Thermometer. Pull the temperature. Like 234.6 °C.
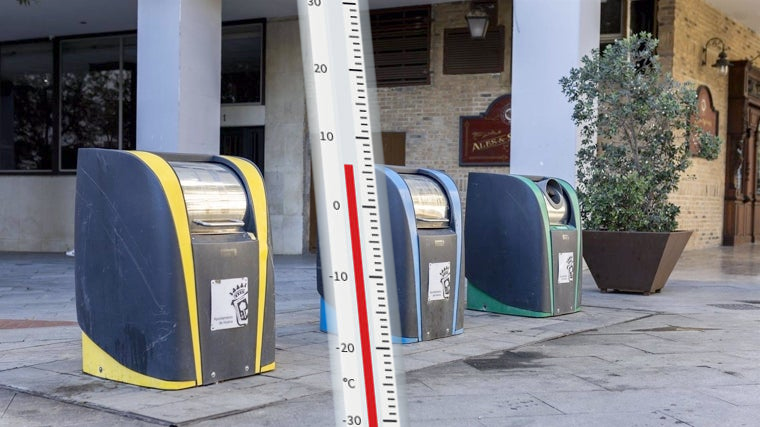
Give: 6 °C
